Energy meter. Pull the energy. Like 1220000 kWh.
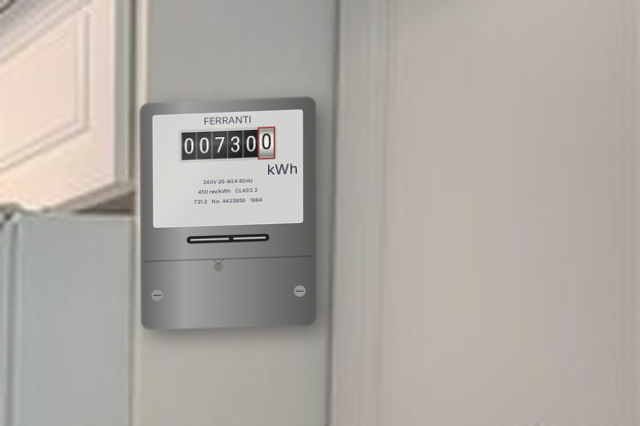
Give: 730.0 kWh
